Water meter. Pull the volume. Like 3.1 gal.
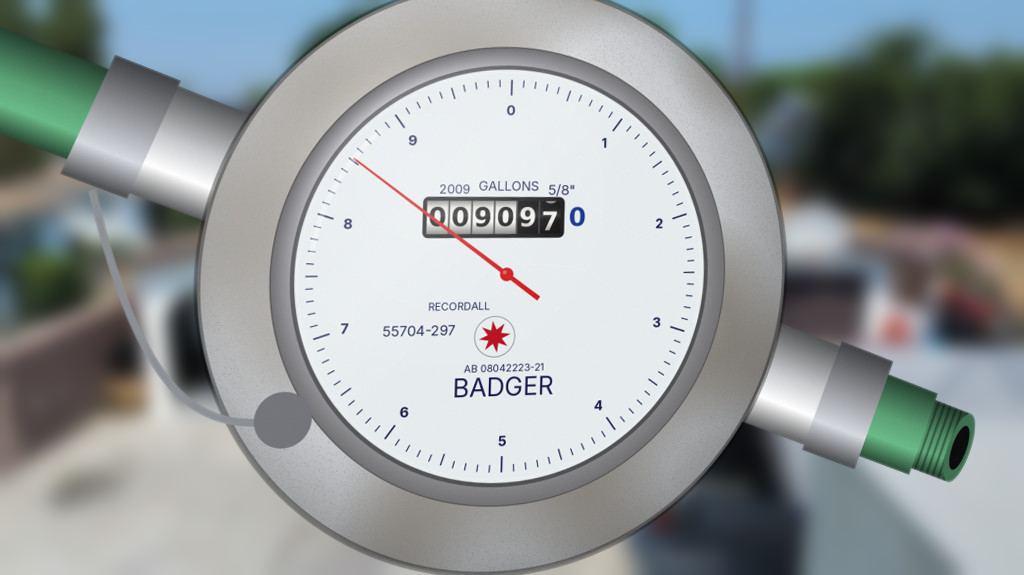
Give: 90968.5 gal
